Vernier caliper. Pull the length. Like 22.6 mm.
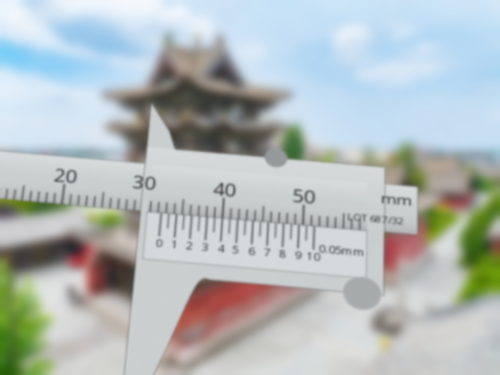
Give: 32.4 mm
